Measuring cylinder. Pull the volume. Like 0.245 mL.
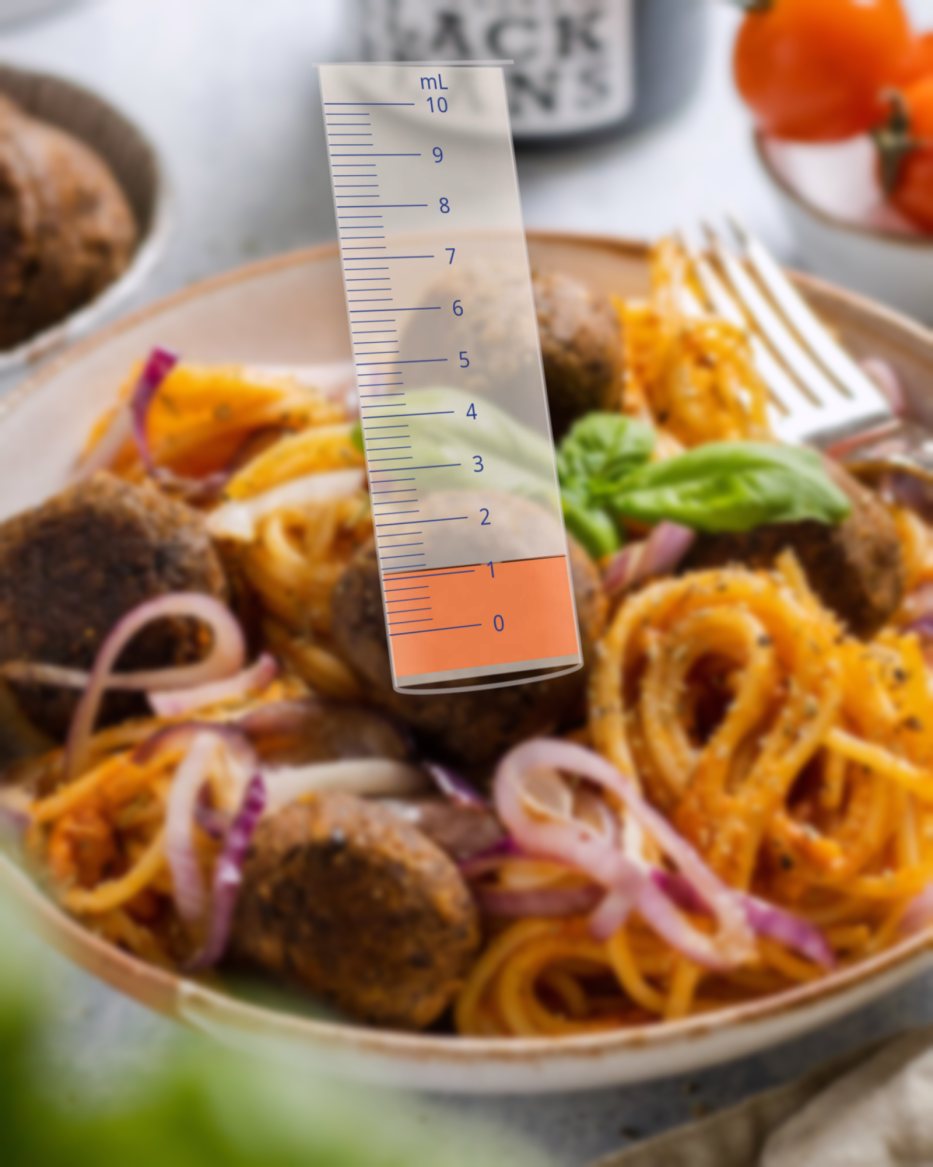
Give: 1.1 mL
